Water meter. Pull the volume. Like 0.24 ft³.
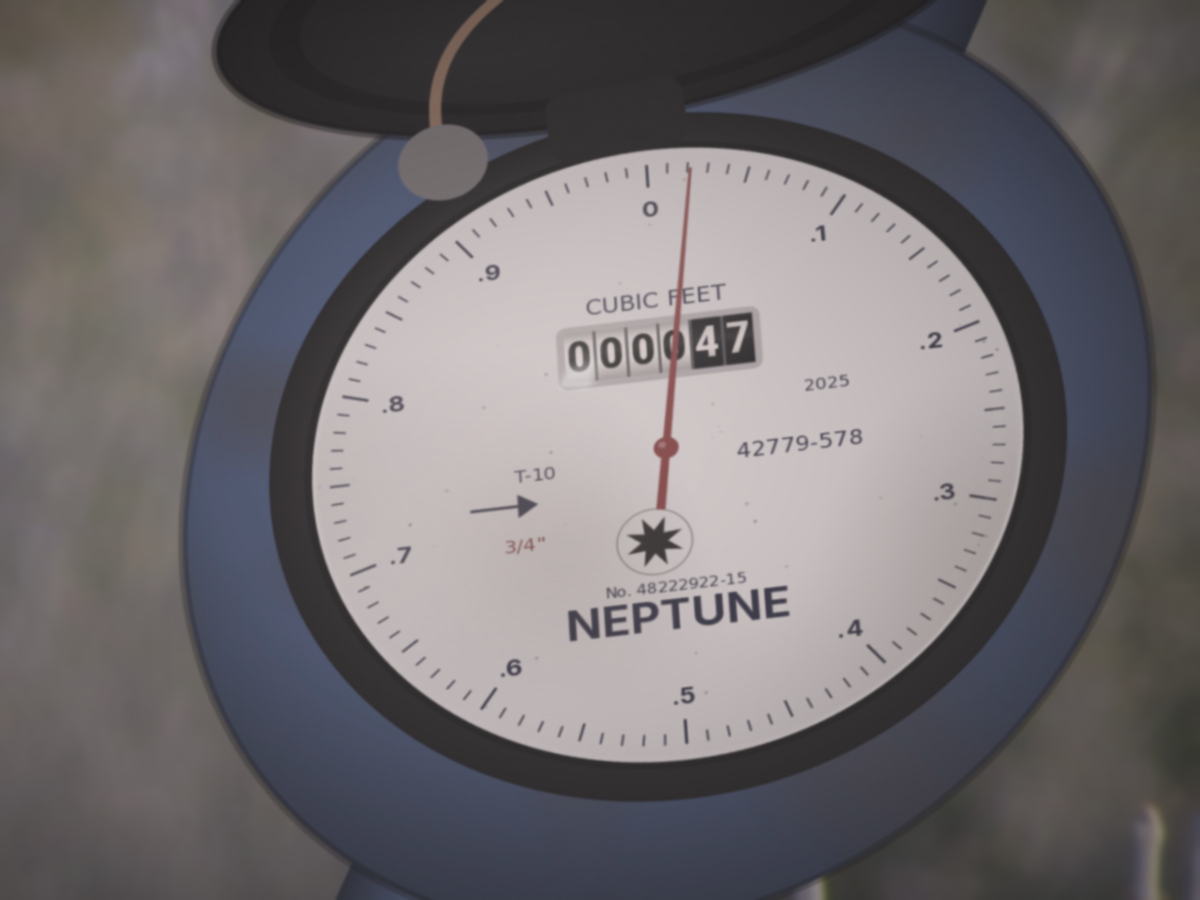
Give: 47.02 ft³
